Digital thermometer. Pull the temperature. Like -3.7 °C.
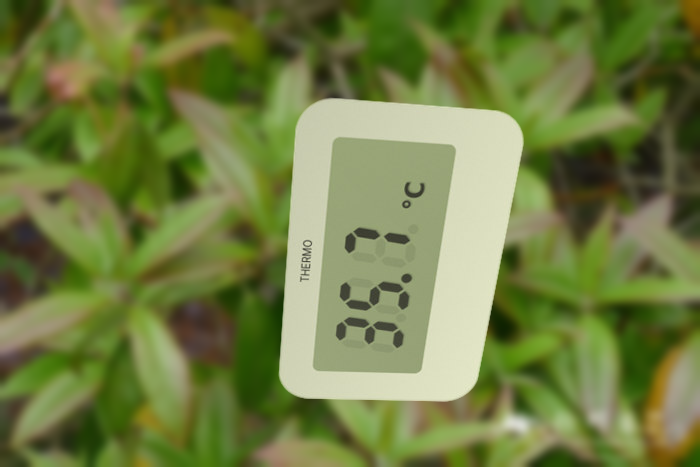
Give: 35.7 °C
